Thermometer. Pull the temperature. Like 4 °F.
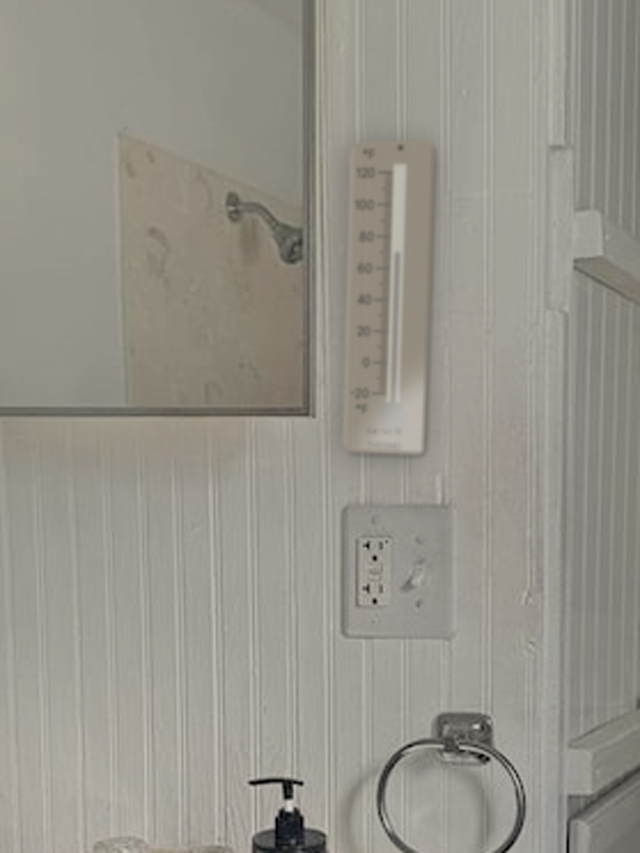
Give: 70 °F
